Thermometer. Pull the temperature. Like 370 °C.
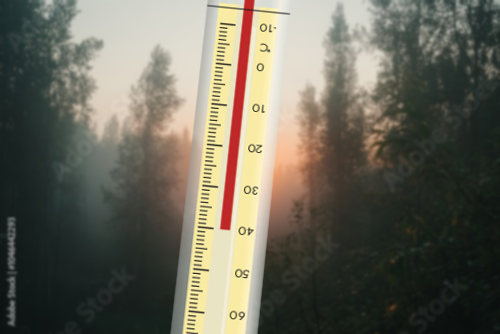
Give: 40 °C
